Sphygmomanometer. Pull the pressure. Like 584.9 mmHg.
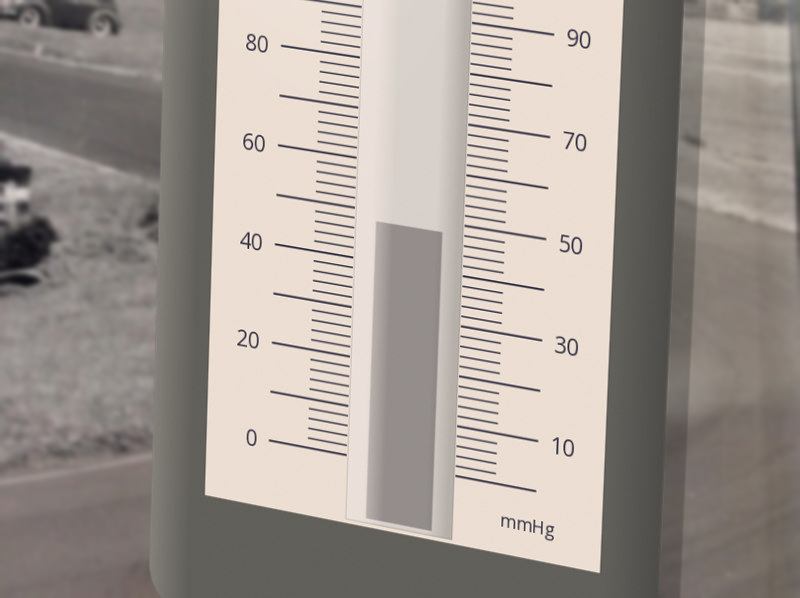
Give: 48 mmHg
